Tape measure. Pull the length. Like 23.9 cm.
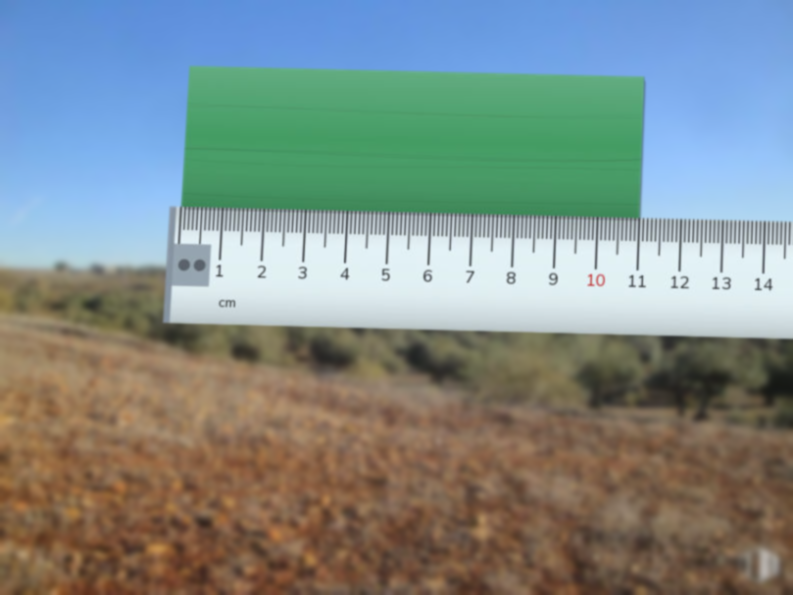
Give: 11 cm
